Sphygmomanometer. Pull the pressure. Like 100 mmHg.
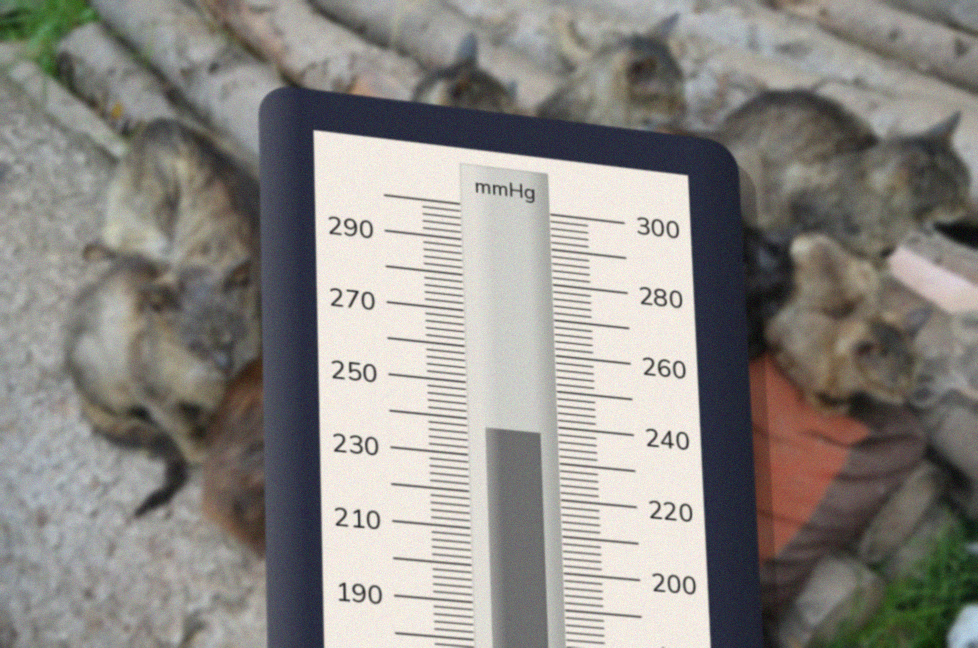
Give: 238 mmHg
